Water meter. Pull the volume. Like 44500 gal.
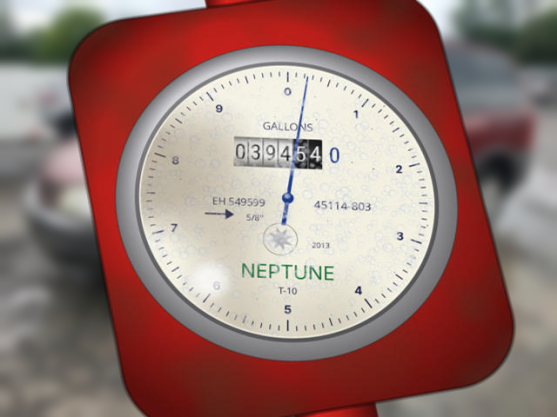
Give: 394540.2 gal
